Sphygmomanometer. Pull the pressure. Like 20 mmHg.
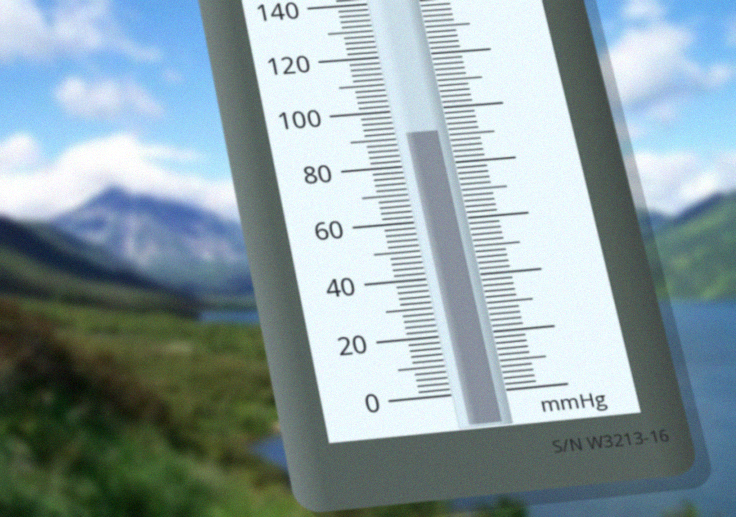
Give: 92 mmHg
